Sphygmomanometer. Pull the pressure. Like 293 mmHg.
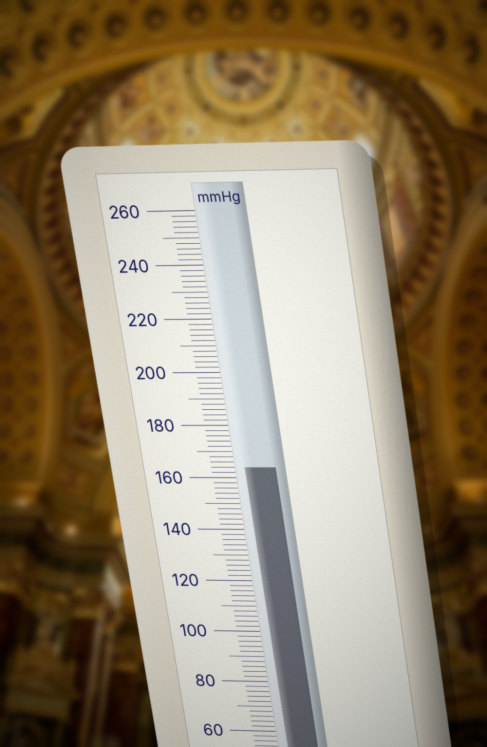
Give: 164 mmHg
